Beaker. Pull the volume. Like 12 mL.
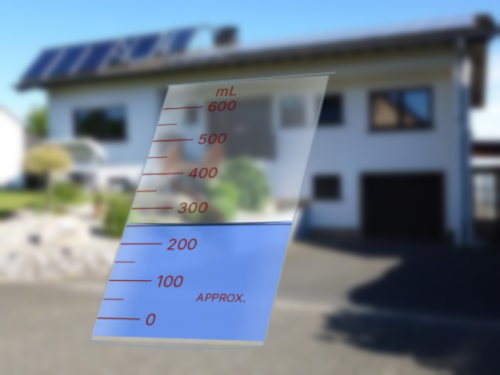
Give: 250 mL
